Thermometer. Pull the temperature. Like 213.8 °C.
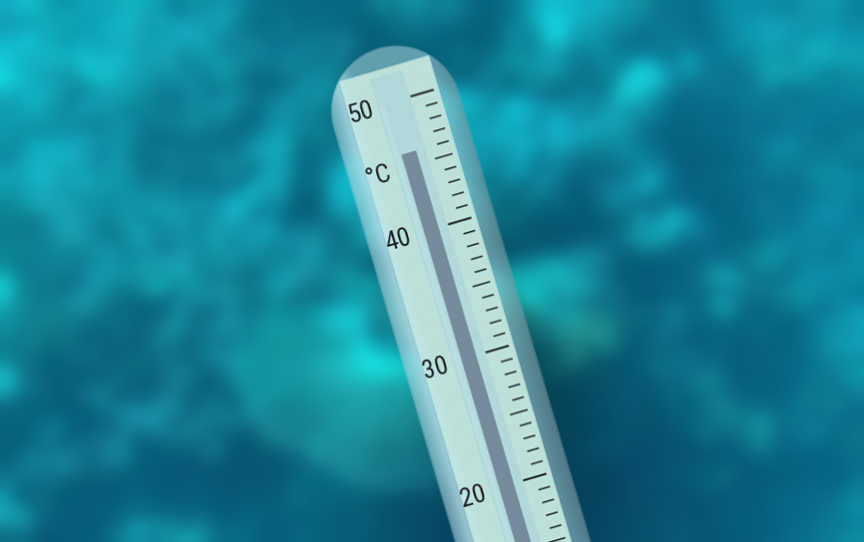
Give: 46 °C
